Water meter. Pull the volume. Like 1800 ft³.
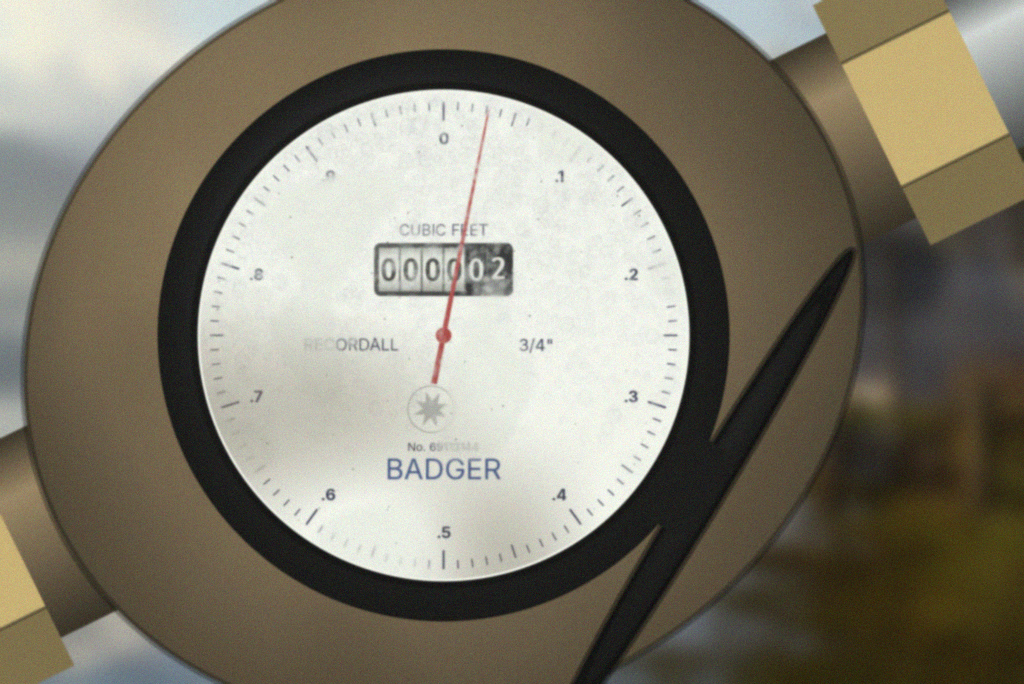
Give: 2.03 ft³
